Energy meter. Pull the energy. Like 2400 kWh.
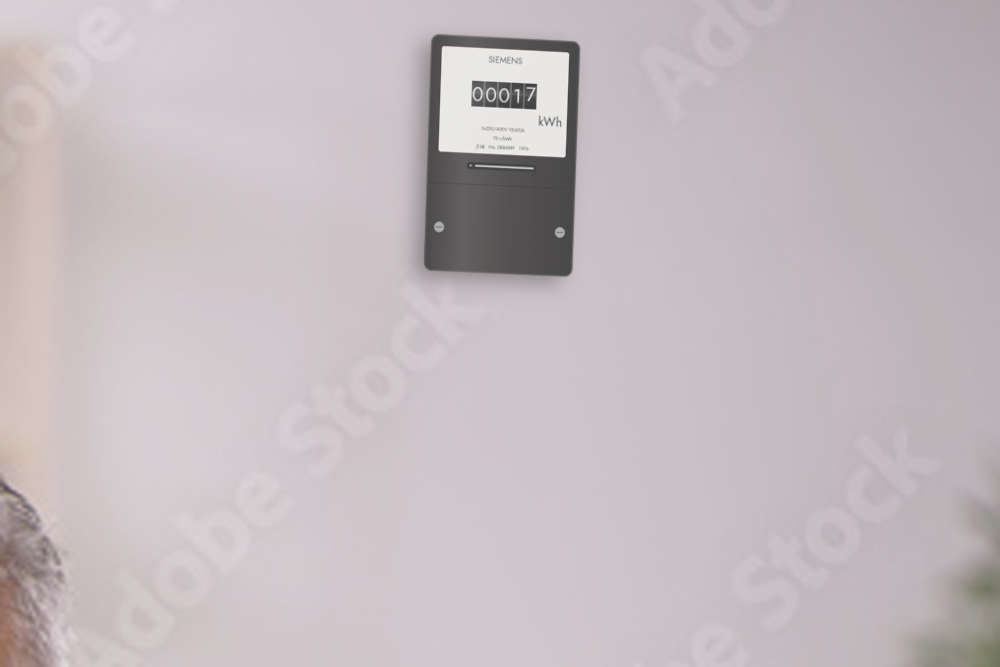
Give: 17 kWh
